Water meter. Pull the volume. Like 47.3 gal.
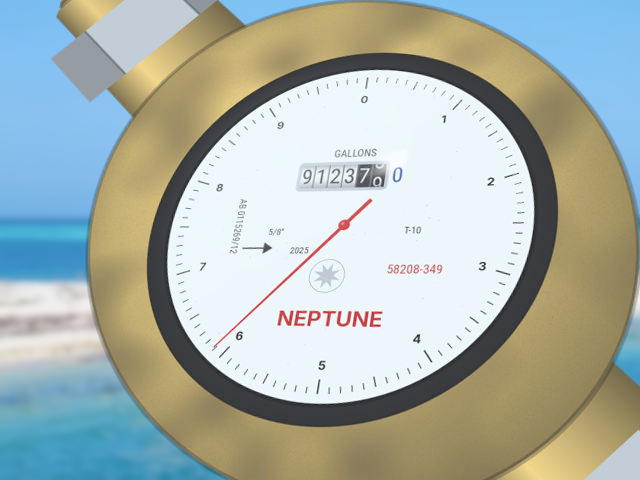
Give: 9123786.1 gal
